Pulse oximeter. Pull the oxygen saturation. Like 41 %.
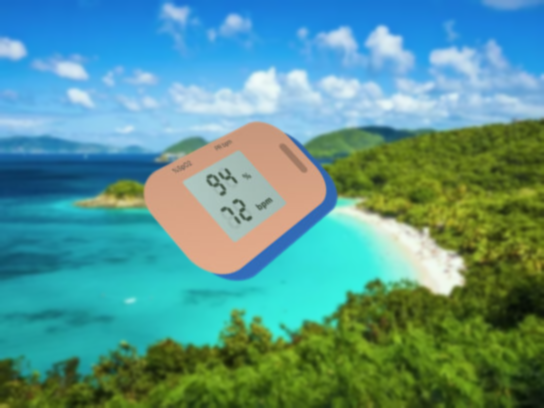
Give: 94 %
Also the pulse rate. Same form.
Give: 72 bpm
